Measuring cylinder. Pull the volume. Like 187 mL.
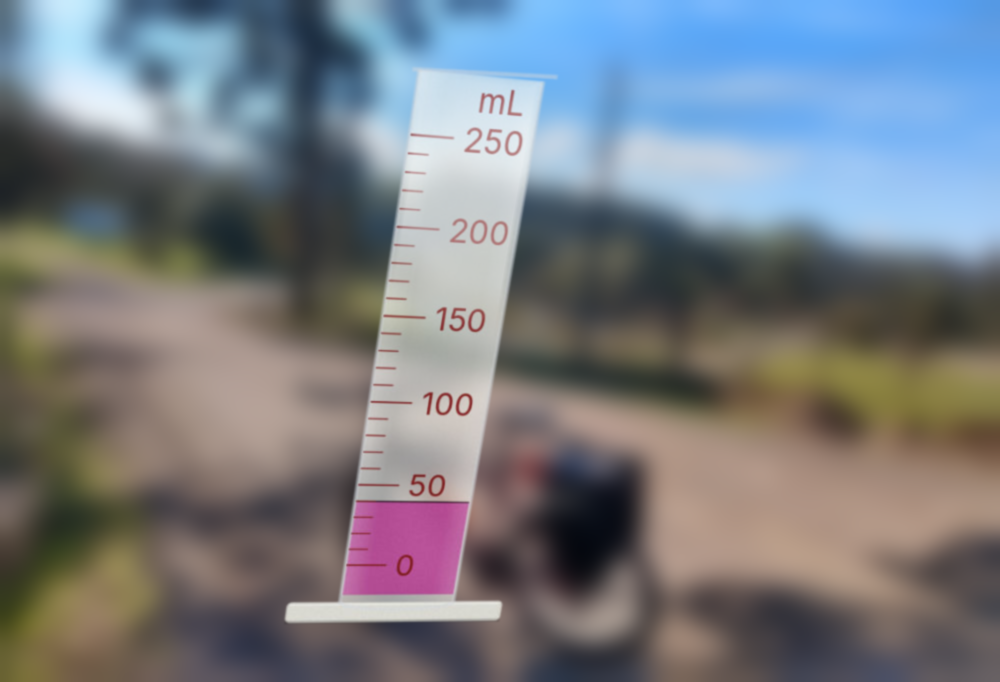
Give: 40 mL
